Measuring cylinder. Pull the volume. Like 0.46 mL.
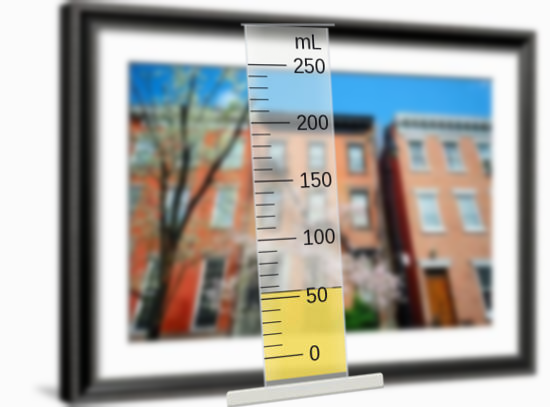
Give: 55 mL
